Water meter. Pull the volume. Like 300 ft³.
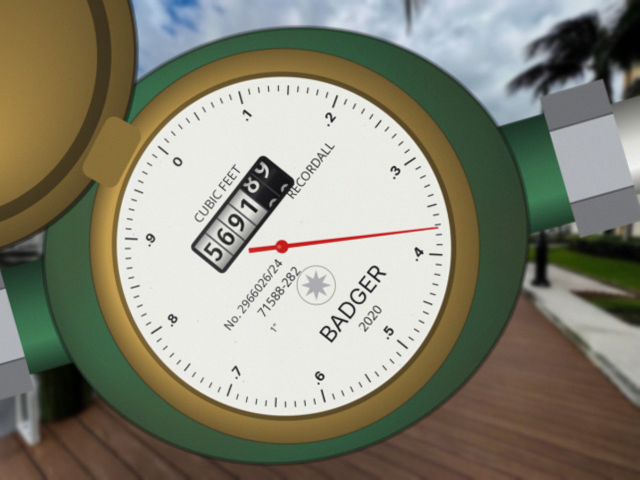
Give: 569189.37 ft³
